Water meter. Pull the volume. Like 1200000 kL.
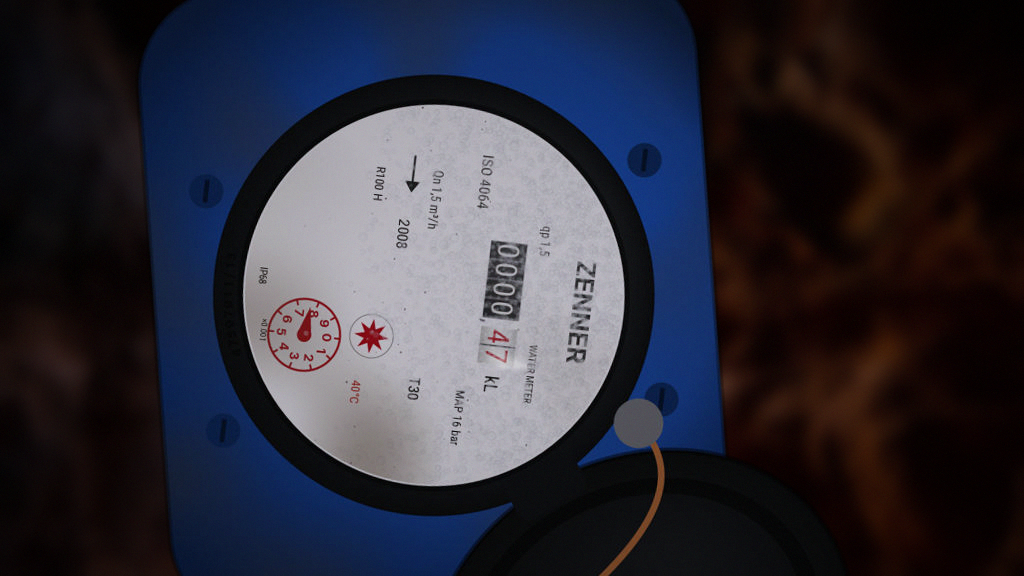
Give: 0.477 kL
